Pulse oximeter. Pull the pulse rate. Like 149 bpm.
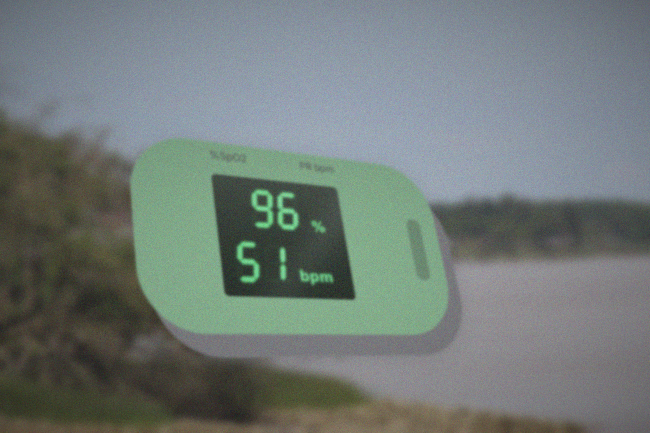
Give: 51 bpm
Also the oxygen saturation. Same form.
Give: 96 %
